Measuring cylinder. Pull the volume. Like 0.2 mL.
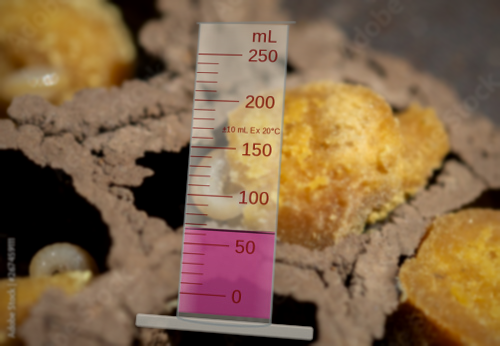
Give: 65 mL
